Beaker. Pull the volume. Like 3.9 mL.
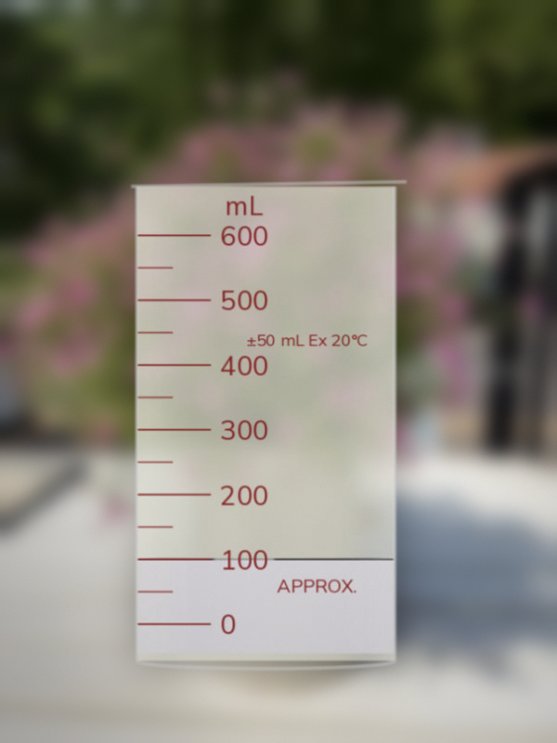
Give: 100 mL
